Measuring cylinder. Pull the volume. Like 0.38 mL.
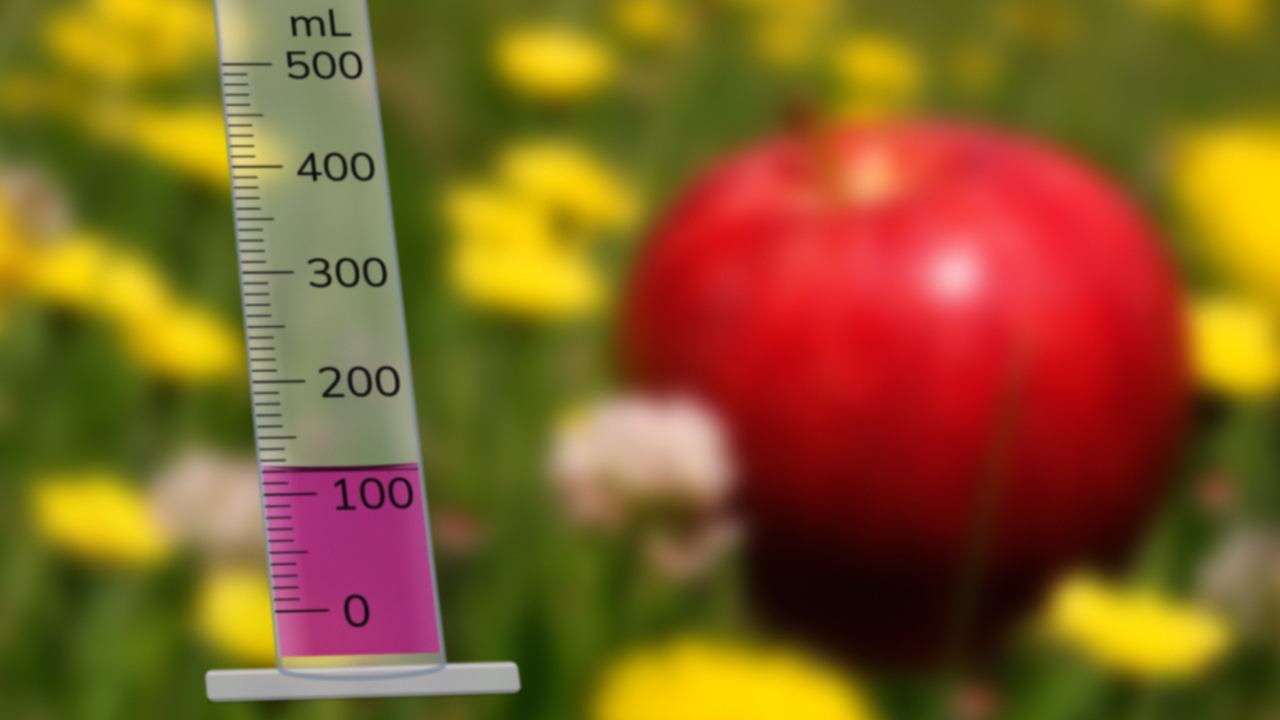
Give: 120 mL
